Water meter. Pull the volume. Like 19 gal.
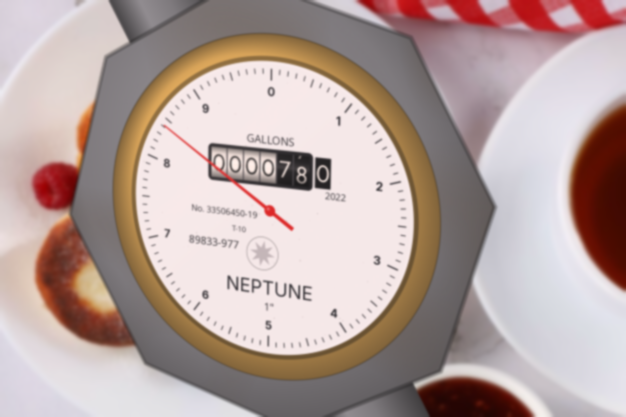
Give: 778.4 gal
